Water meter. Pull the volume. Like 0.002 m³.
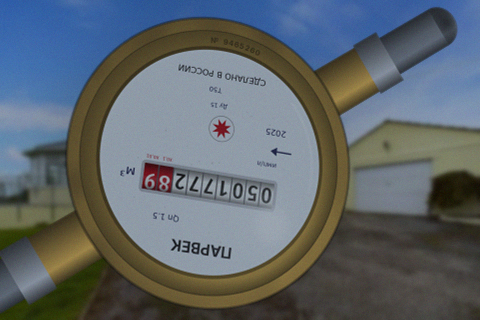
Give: 501772.89 m³
